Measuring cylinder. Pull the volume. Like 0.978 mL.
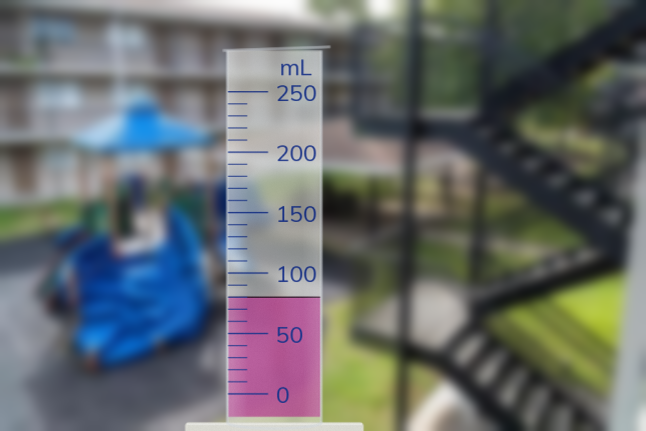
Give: 80 mL
